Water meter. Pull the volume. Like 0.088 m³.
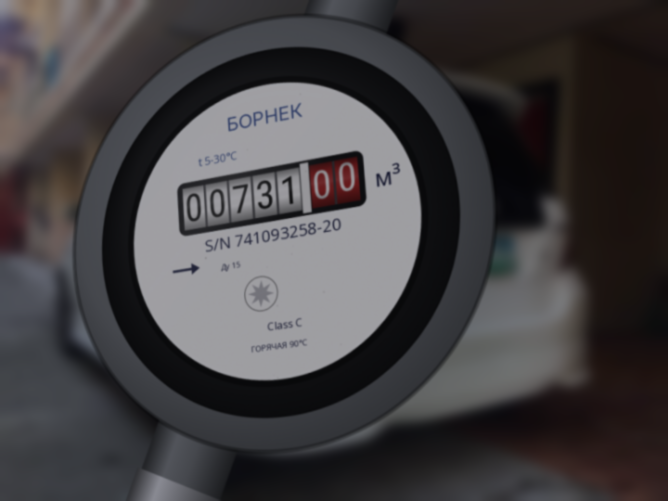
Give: 731.00 m³
